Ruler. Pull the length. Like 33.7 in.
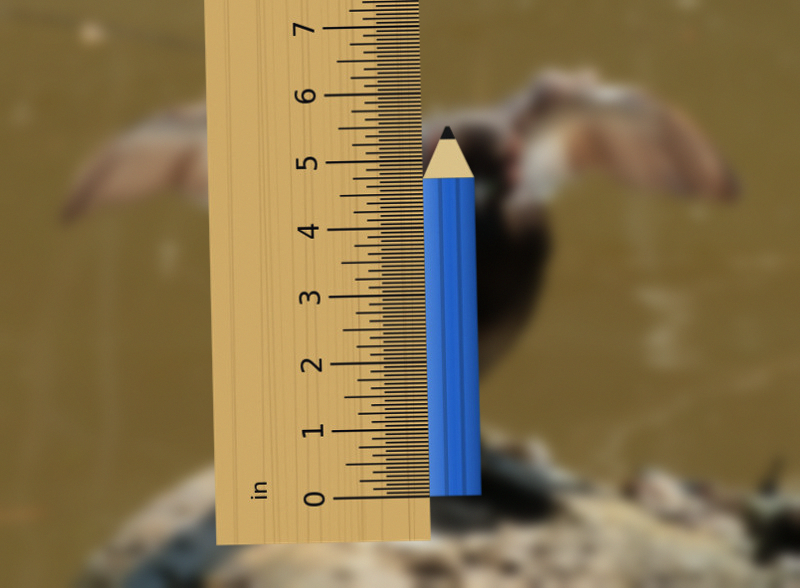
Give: 5.5 in
